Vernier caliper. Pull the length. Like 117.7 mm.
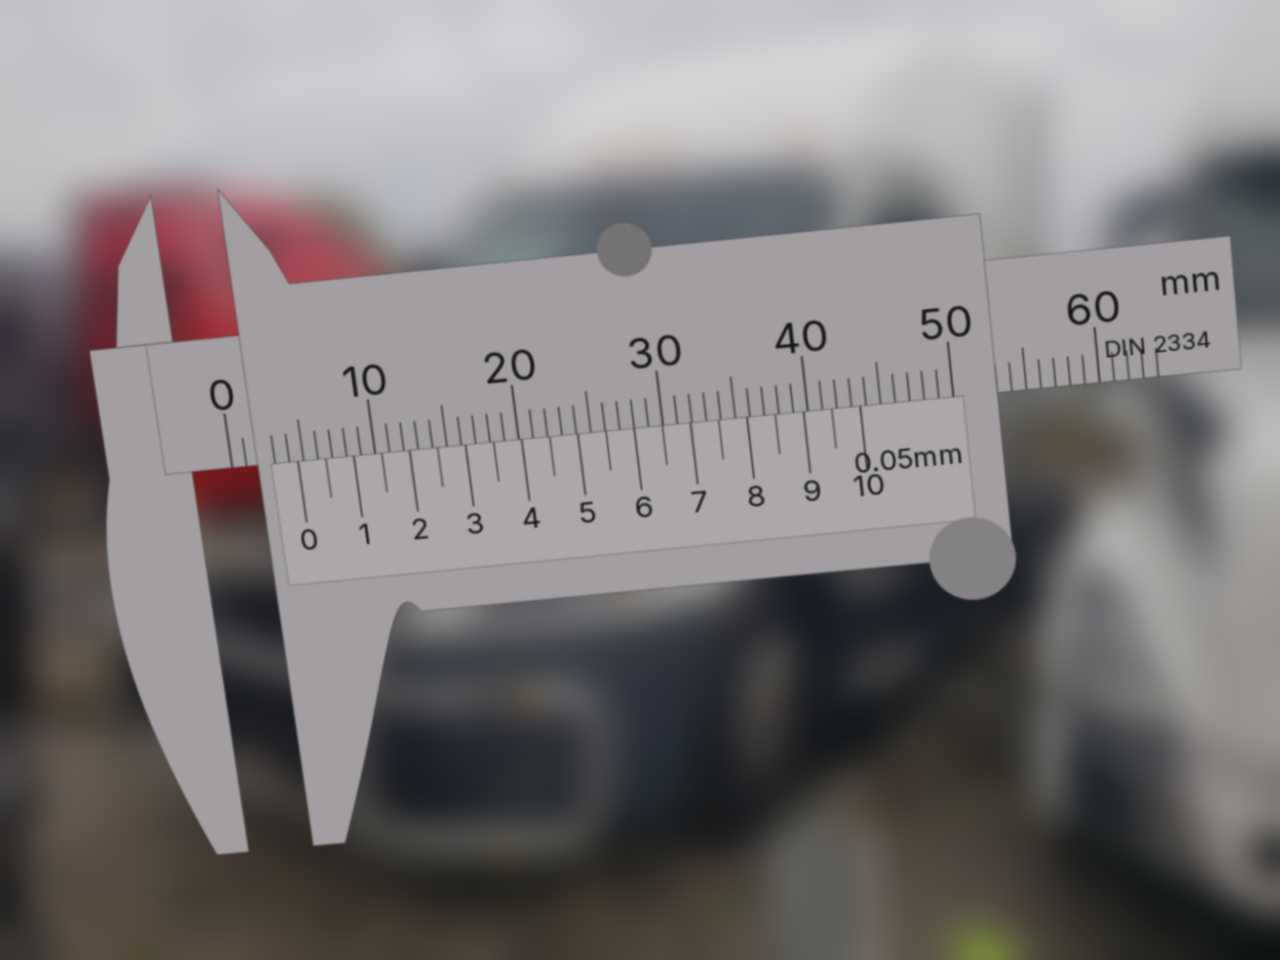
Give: 4.6 mm
